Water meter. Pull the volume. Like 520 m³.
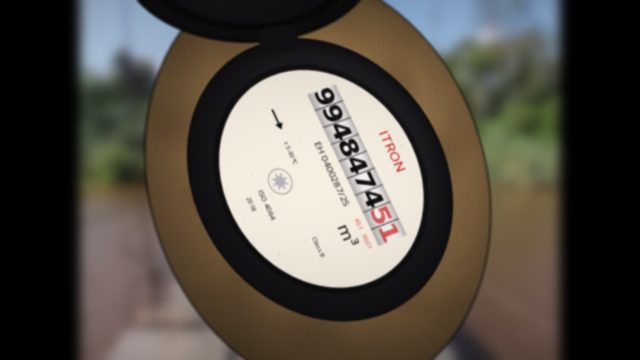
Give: 9948474.51 m³
